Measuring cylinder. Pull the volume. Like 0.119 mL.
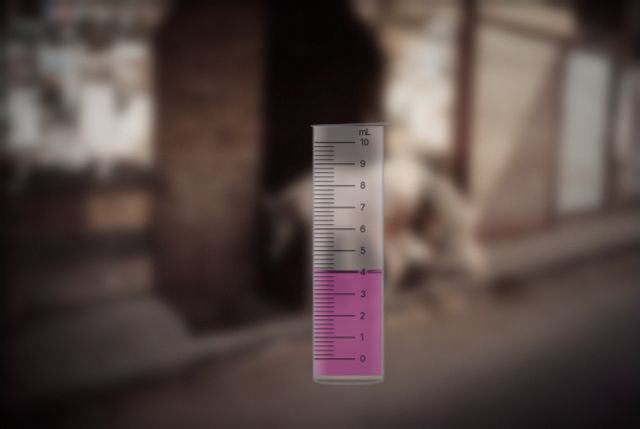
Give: 4 mL
